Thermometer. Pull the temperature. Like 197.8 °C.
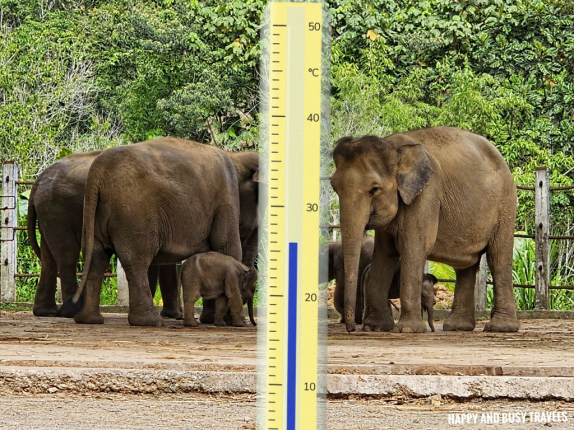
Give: 26 °C
